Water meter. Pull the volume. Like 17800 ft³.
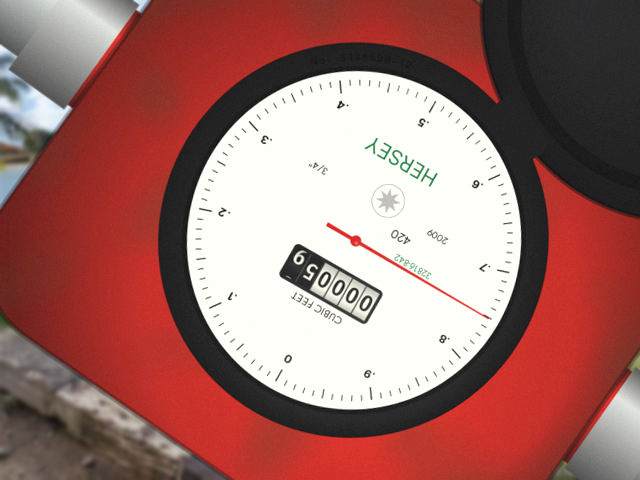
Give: 58.75 ft³
